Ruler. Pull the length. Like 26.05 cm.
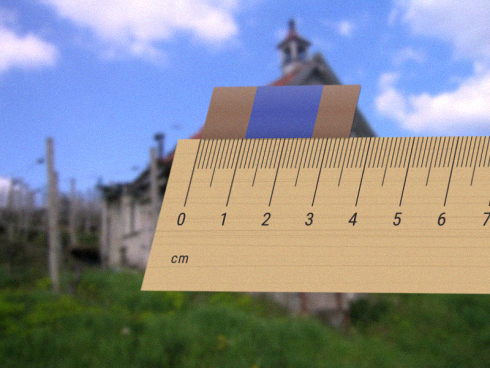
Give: 3.5 cm
